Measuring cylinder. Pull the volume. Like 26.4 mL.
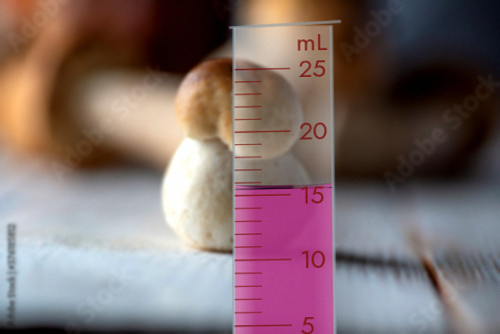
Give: 15.5 mL
